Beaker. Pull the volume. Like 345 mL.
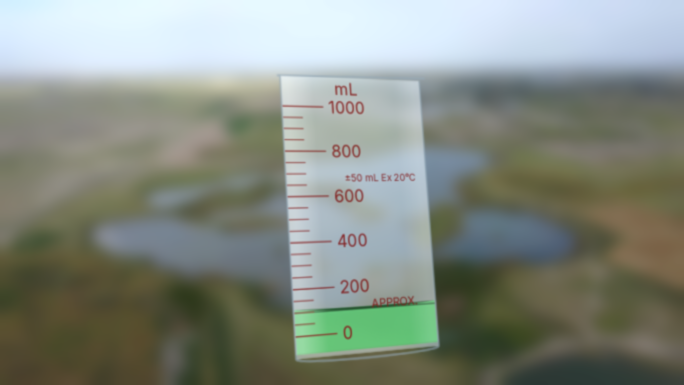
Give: 100 mL
